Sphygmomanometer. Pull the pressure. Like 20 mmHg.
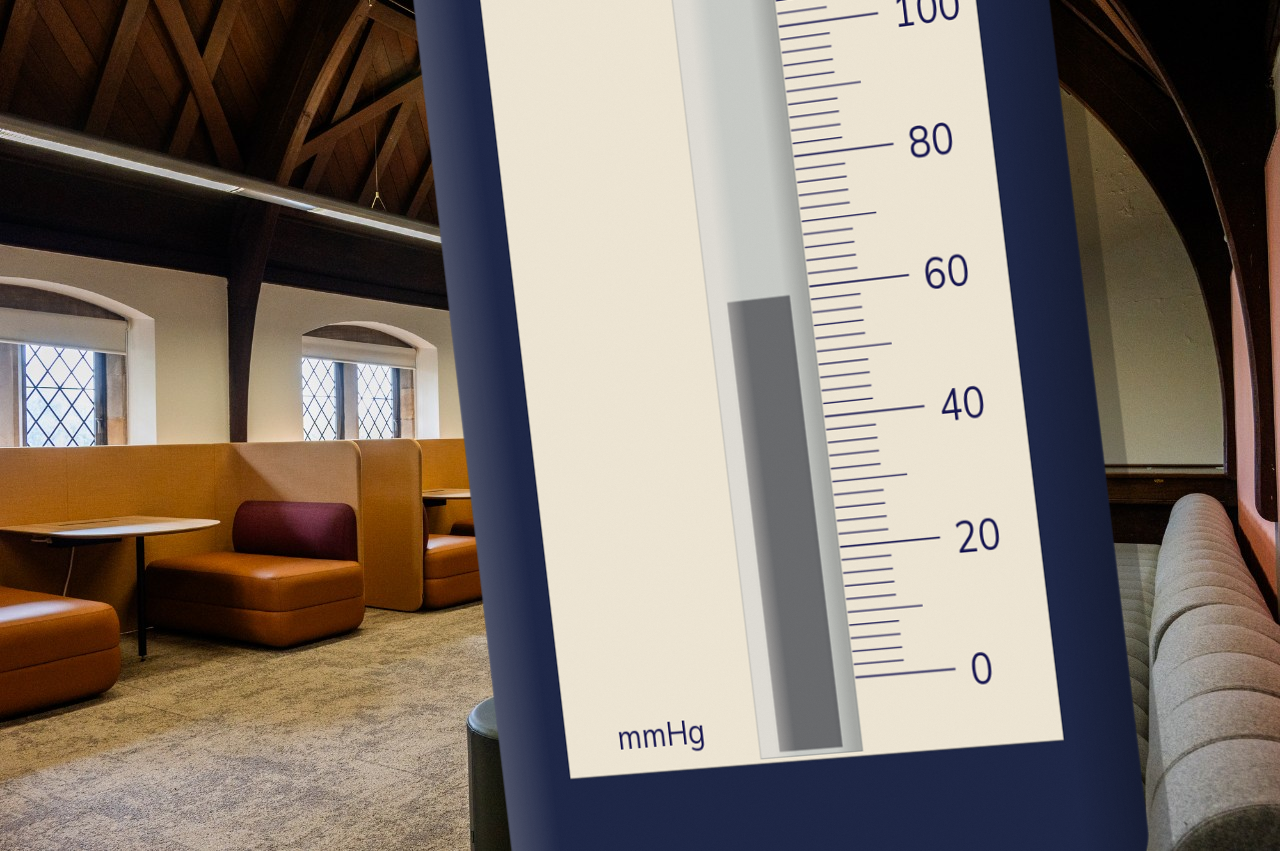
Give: 59 mmHg
